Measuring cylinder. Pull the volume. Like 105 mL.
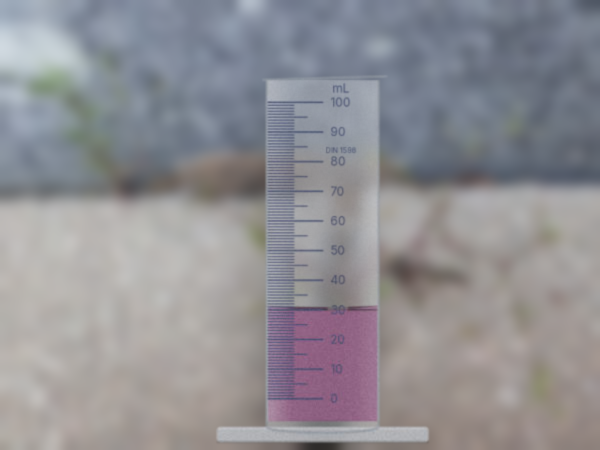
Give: 30 mL
